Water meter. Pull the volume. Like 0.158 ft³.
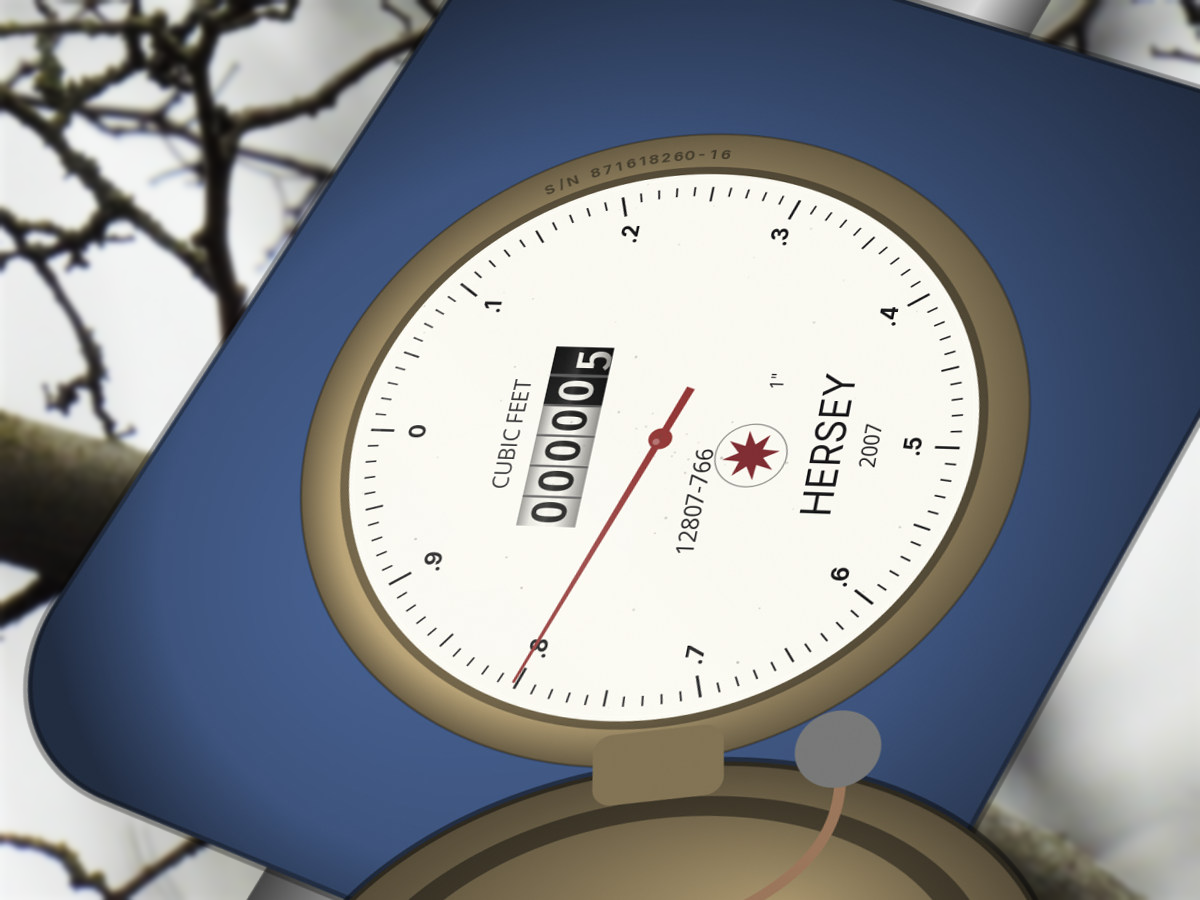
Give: 4.80 ft³
